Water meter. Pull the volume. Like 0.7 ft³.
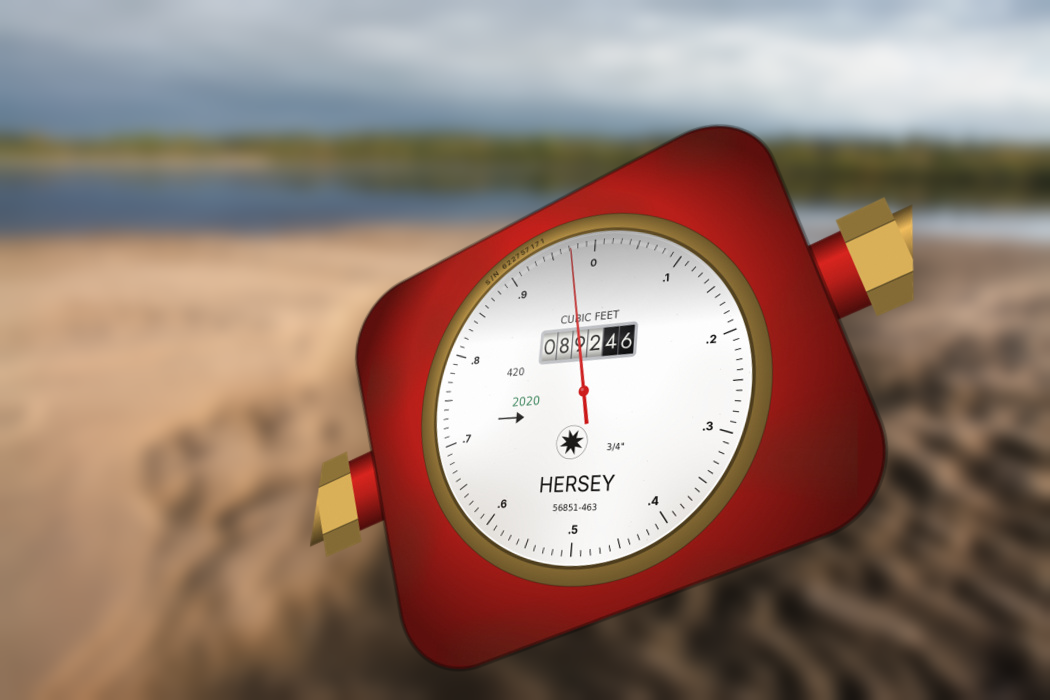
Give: 89245.97 ft³
